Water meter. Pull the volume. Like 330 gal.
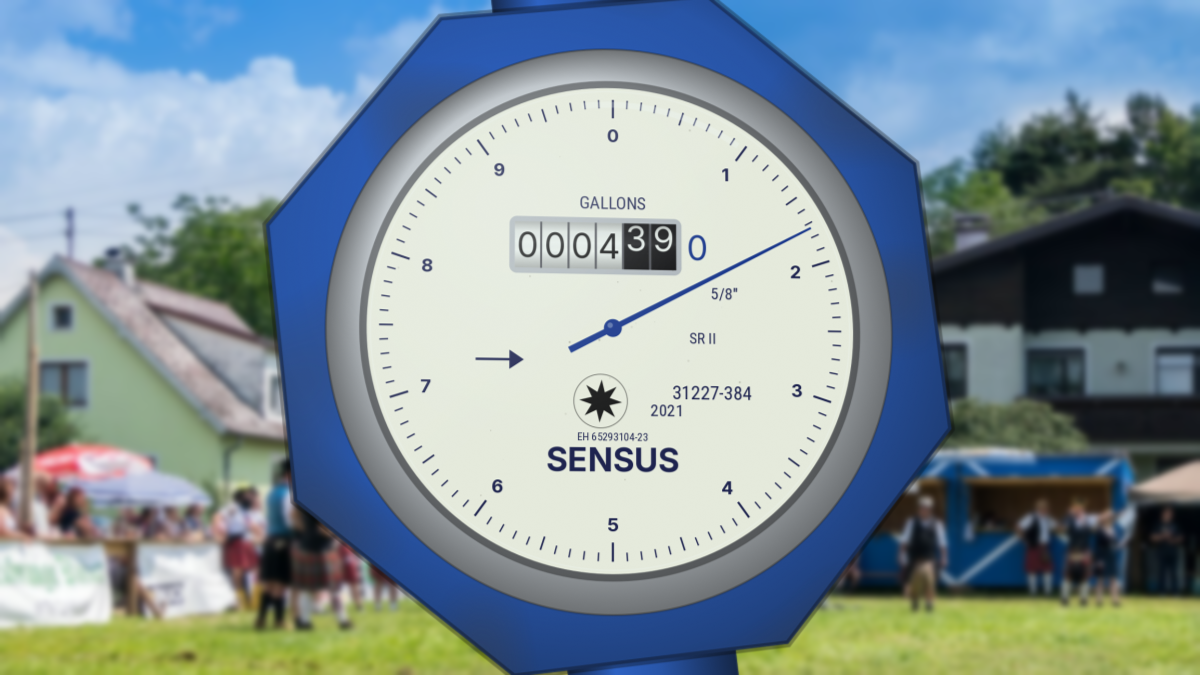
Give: 4391.7 gal
